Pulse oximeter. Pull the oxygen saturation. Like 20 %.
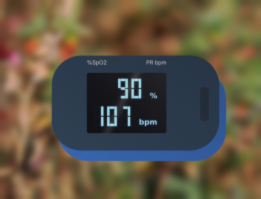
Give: 90 %
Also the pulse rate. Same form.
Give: 107 bpm
